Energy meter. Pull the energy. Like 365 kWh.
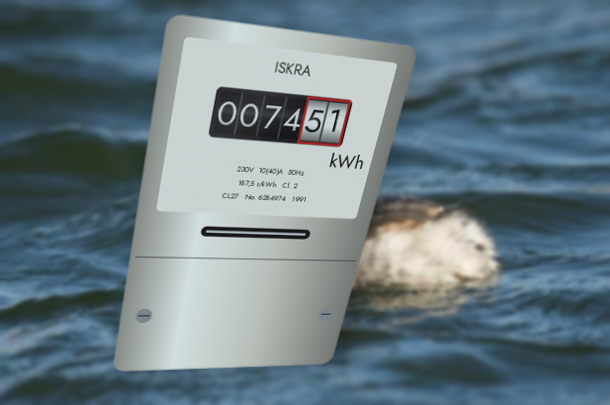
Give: 74.51 kWh
